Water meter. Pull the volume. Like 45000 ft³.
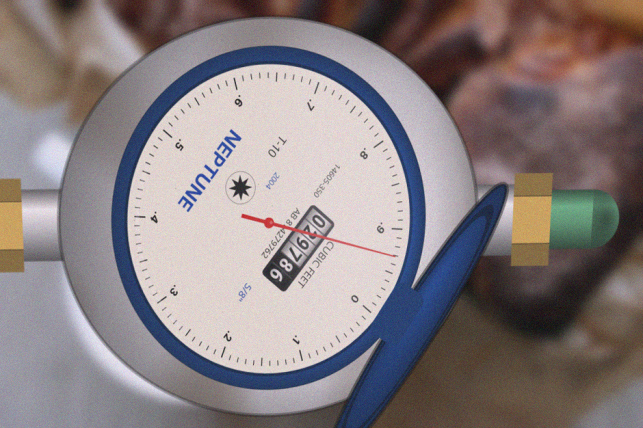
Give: 29785.93 ft³
